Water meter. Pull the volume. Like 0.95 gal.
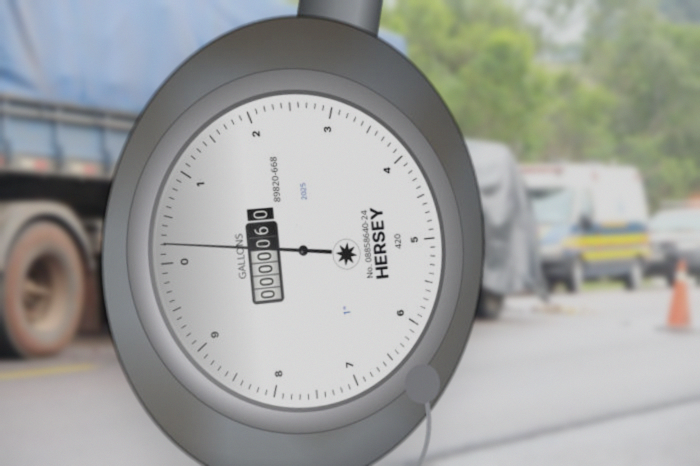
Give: 60.2 gal
